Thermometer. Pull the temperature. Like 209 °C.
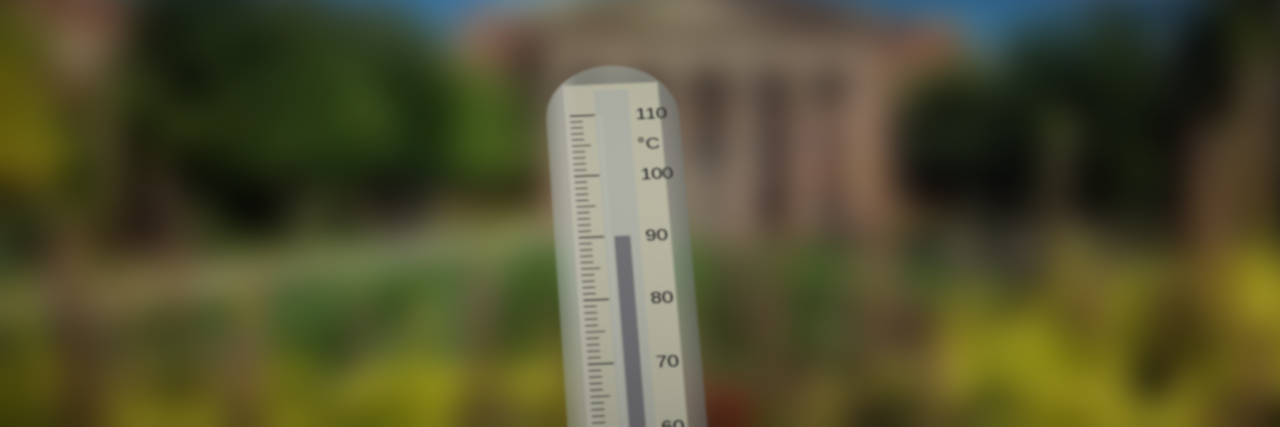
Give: 90 °C
